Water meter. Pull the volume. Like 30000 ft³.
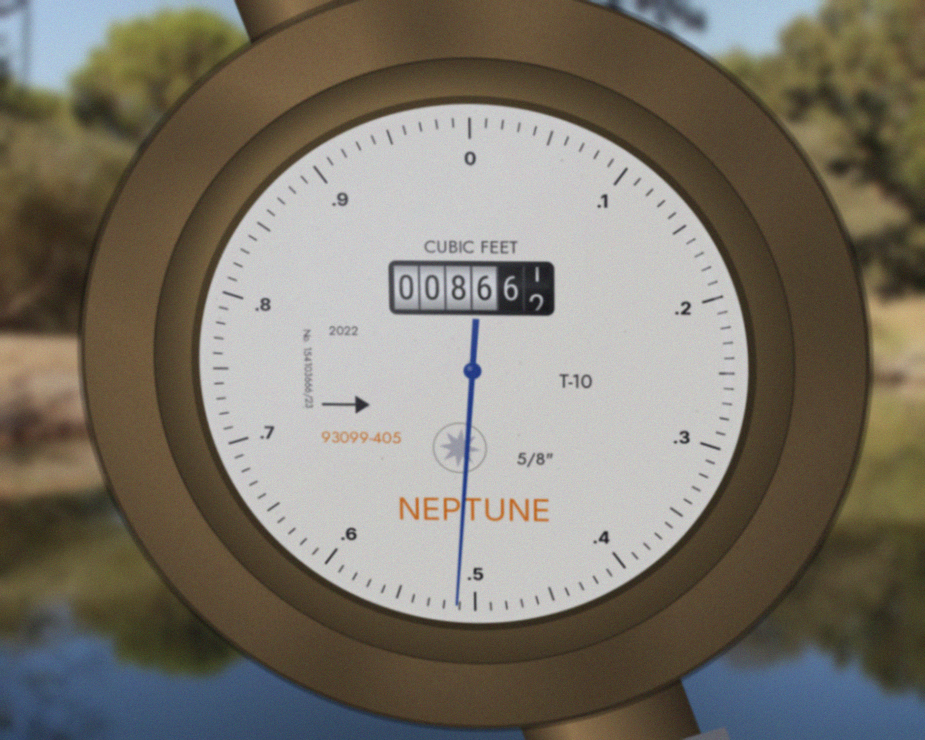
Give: 8661.51 ft³
